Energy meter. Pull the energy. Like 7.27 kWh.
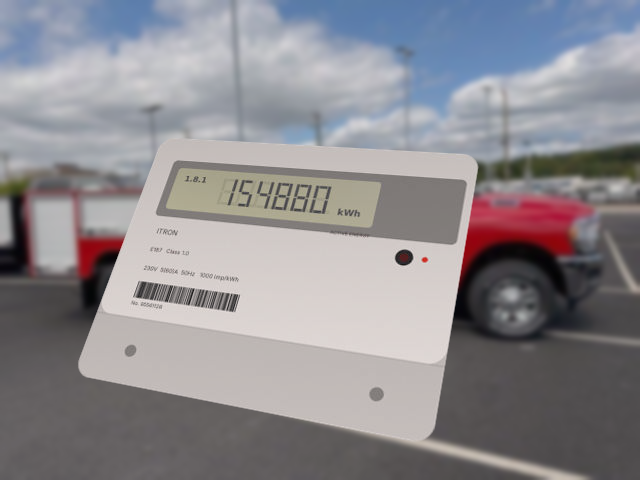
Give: 154880 kWh
